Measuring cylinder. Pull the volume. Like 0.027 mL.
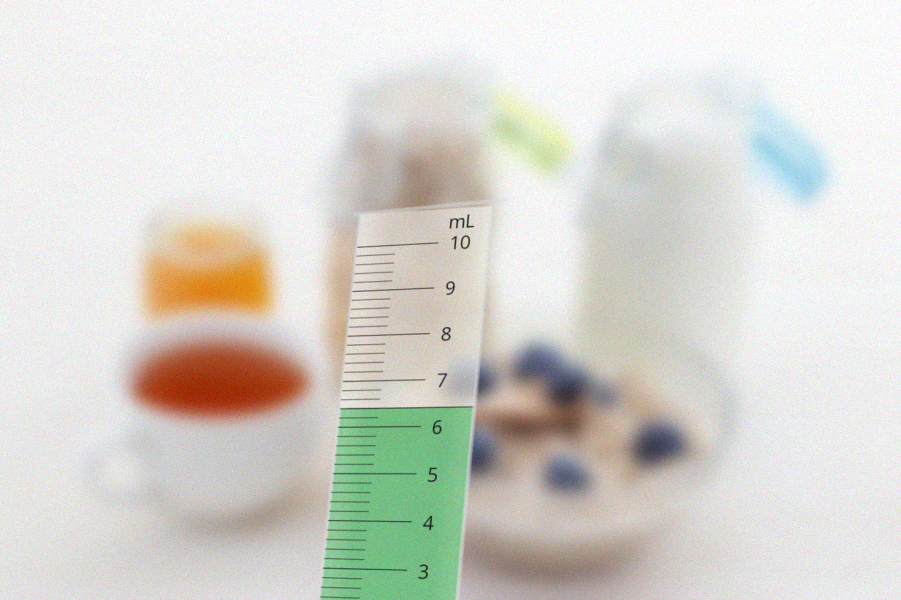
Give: 6.4 mL
